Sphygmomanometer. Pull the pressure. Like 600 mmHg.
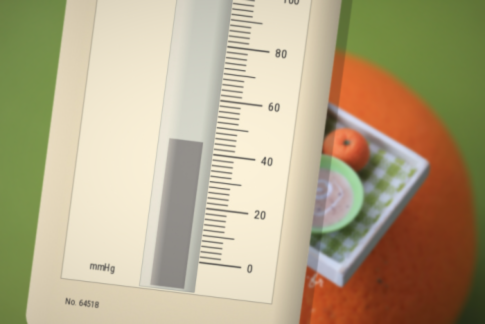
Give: 44 mmHg
